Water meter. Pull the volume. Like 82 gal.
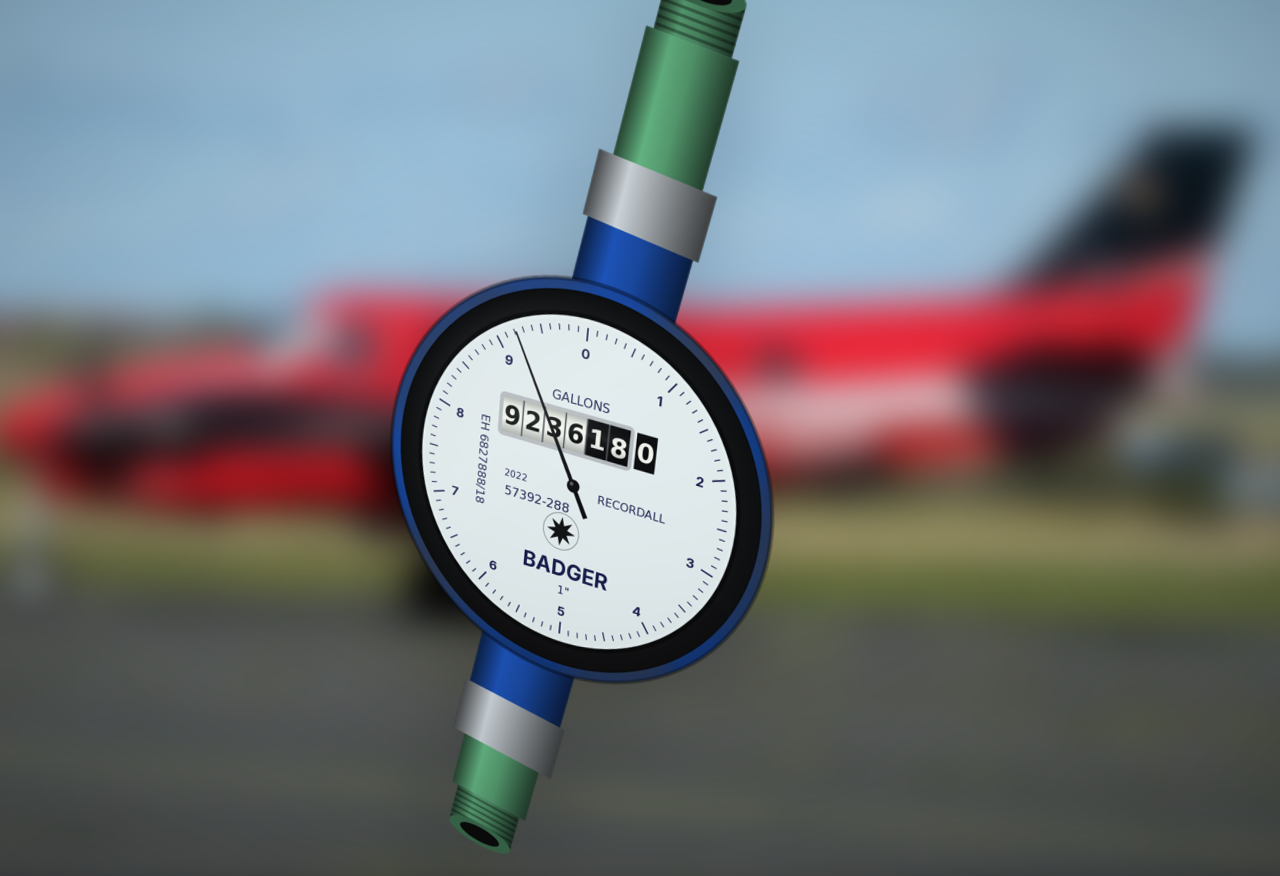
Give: 9236179.2 gal
